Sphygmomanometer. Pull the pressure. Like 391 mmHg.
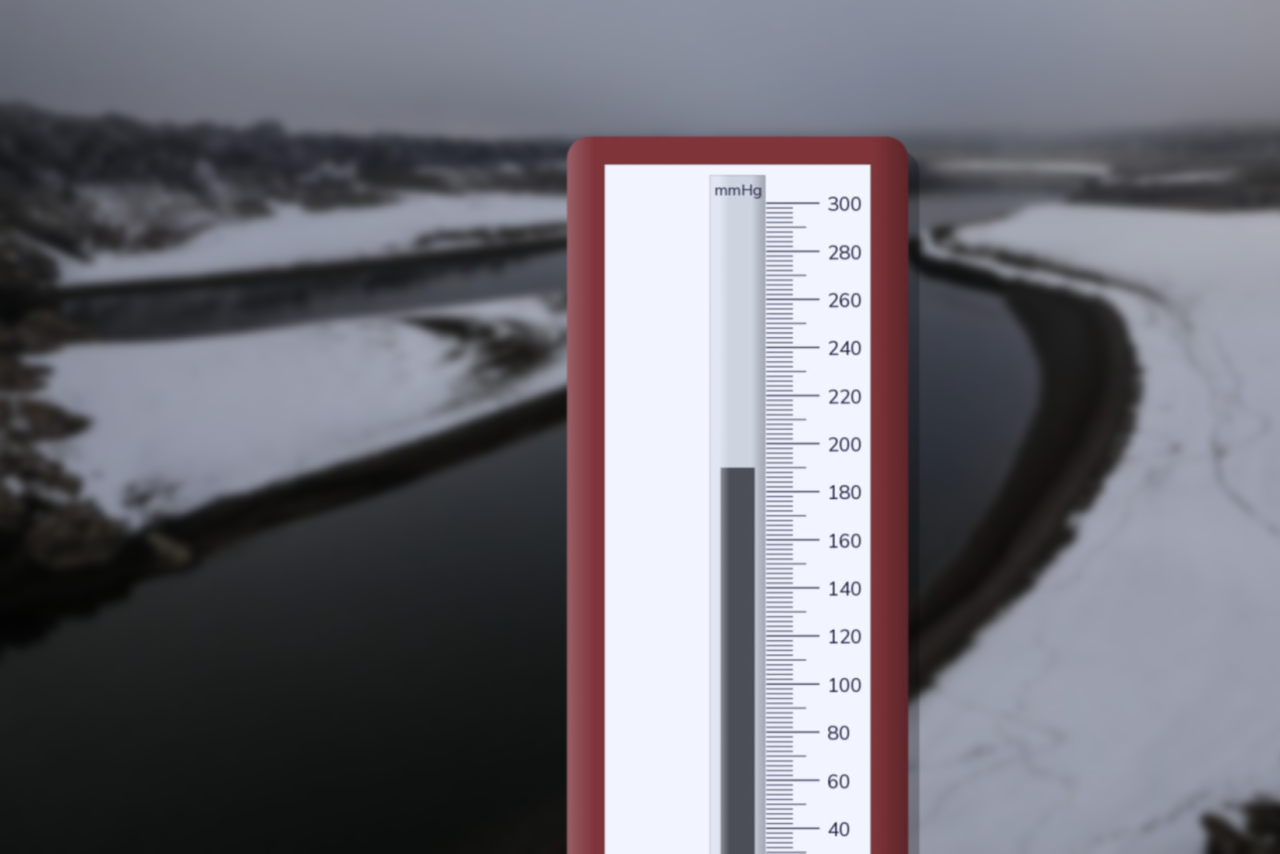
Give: 190 mmHg
